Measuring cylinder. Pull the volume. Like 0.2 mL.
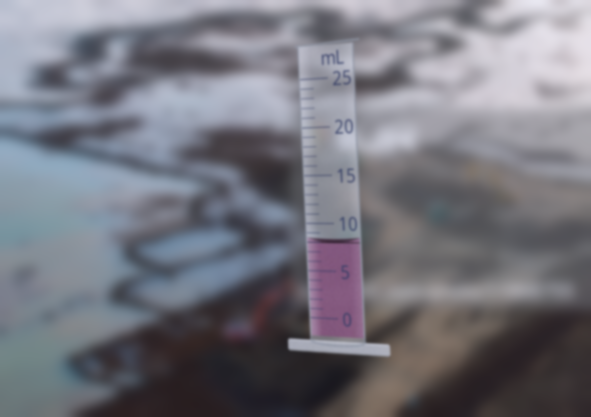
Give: 8 mL
